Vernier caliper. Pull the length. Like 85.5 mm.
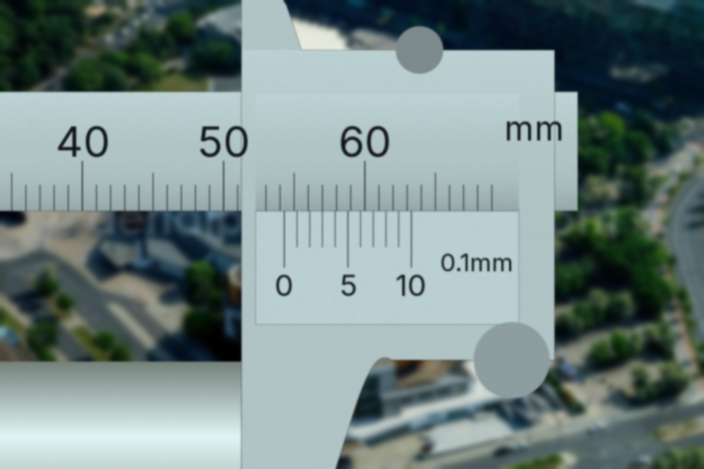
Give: 54.3 mm
